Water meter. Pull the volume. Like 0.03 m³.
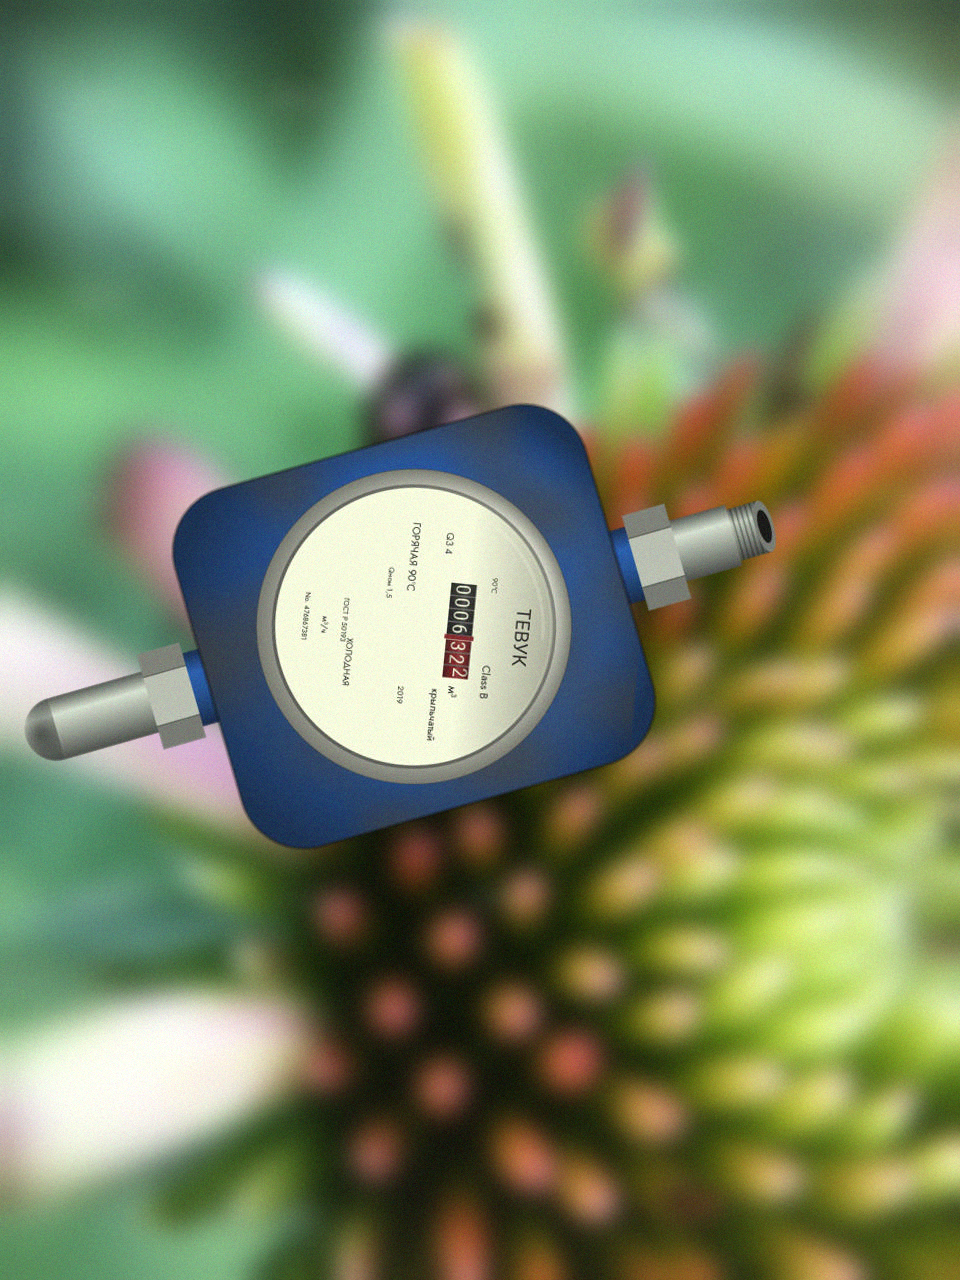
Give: 6.322 m³
